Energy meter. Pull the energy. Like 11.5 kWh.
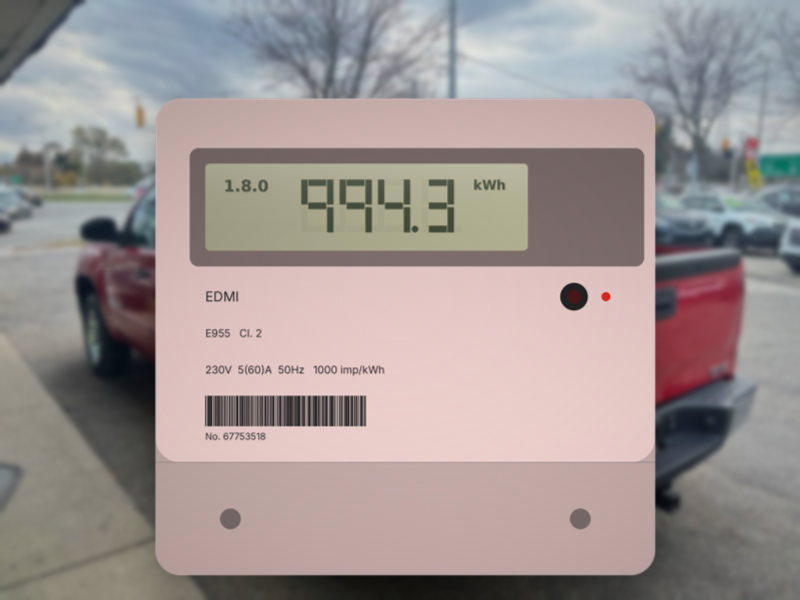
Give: 994.3 kWh
